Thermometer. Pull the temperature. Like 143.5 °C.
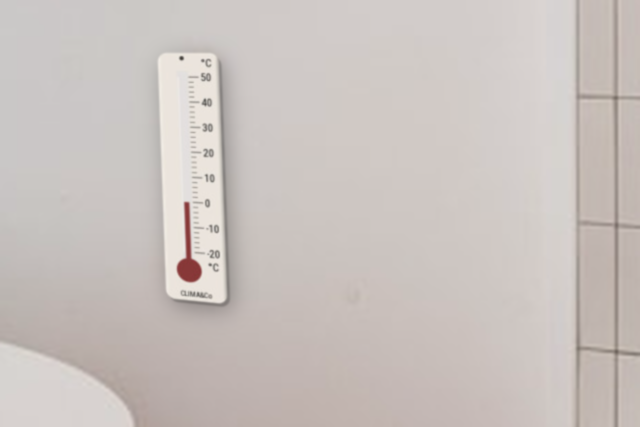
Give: 0 °C
